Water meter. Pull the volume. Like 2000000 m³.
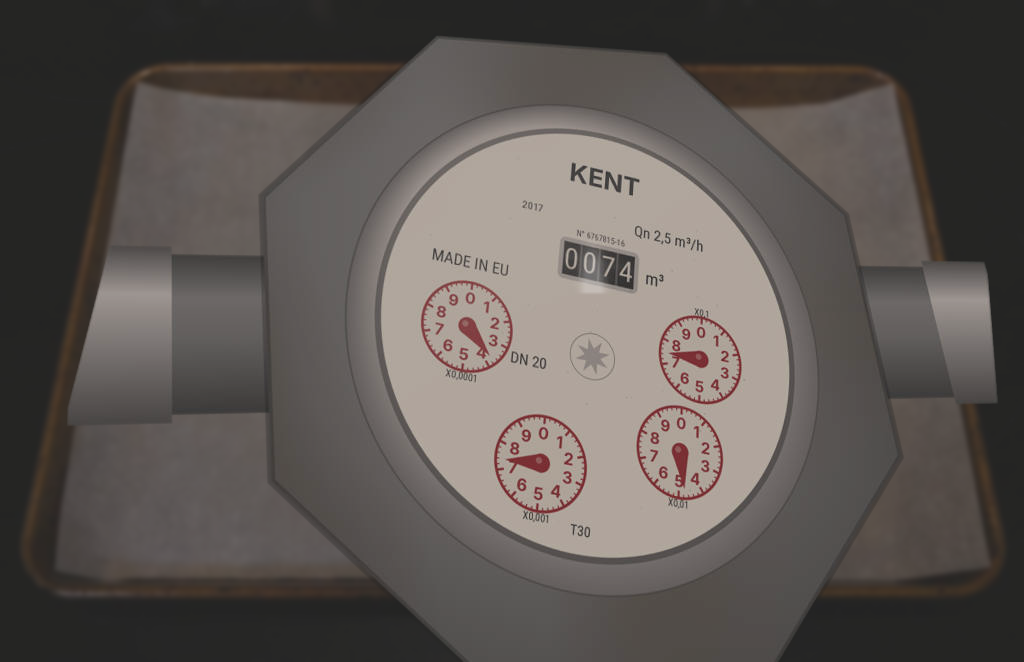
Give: 74.7473 m³
